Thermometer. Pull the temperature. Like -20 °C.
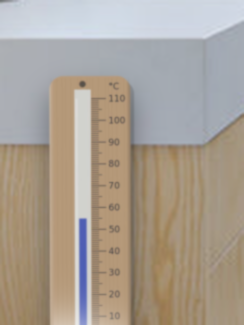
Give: 55 °C
